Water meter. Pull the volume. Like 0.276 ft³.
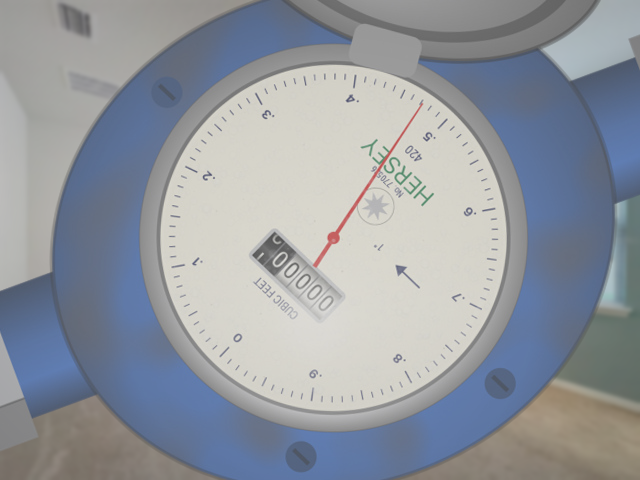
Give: 1.47 ft³
